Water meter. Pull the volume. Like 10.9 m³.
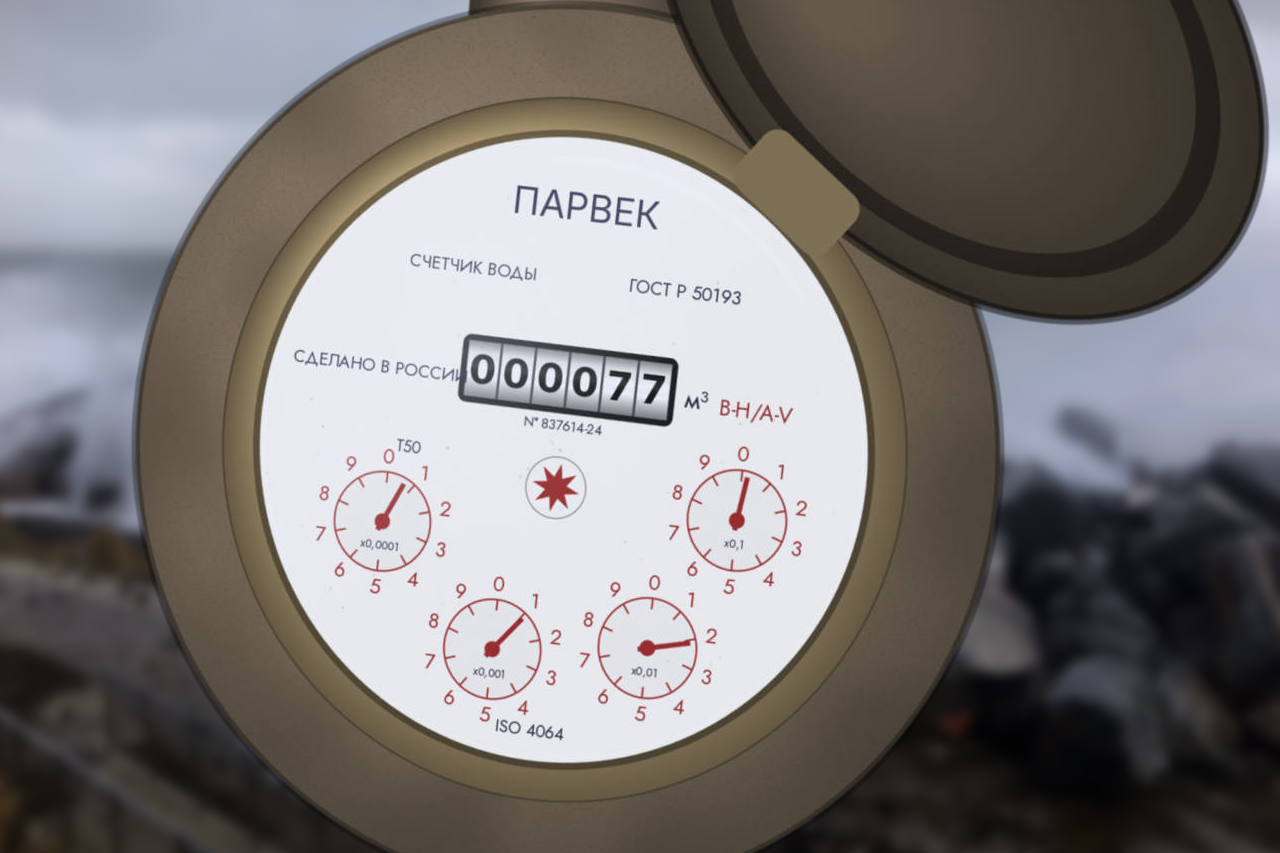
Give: 77.0210 m³
